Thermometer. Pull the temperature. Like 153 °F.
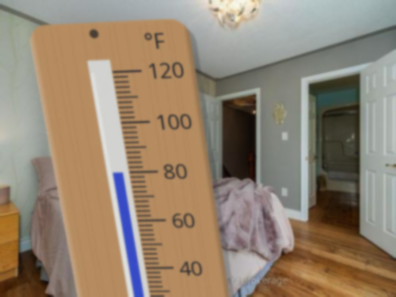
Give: 80 °F
